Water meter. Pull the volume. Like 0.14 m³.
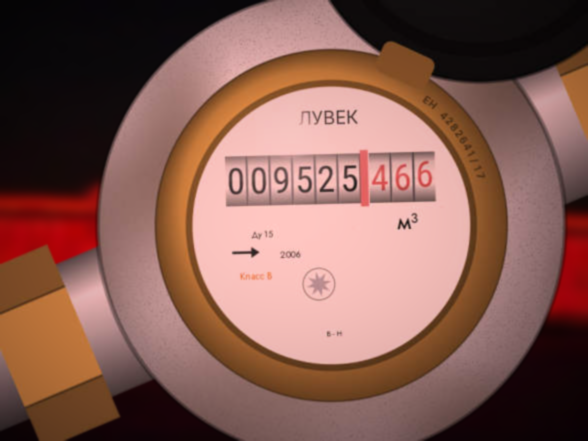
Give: 9525.466 m³
